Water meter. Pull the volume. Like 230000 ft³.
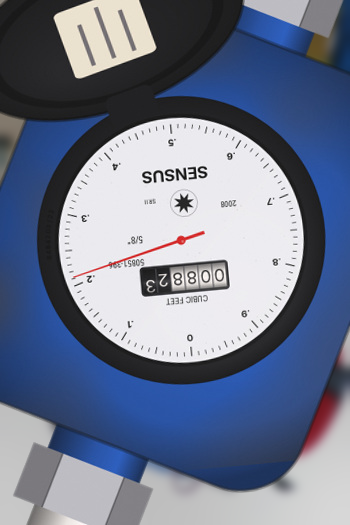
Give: 8823.21 ft³
